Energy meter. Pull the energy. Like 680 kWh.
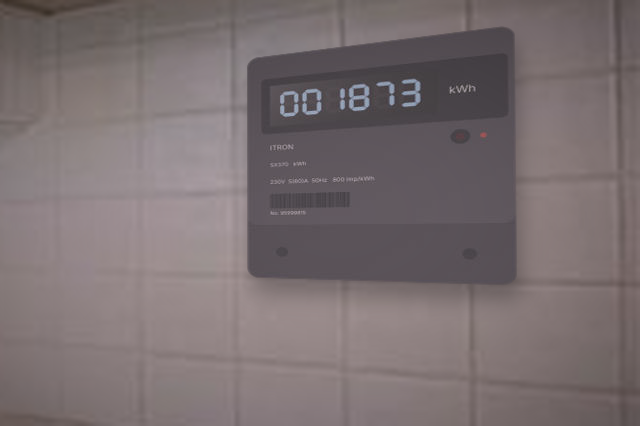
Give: 1873 kWh
